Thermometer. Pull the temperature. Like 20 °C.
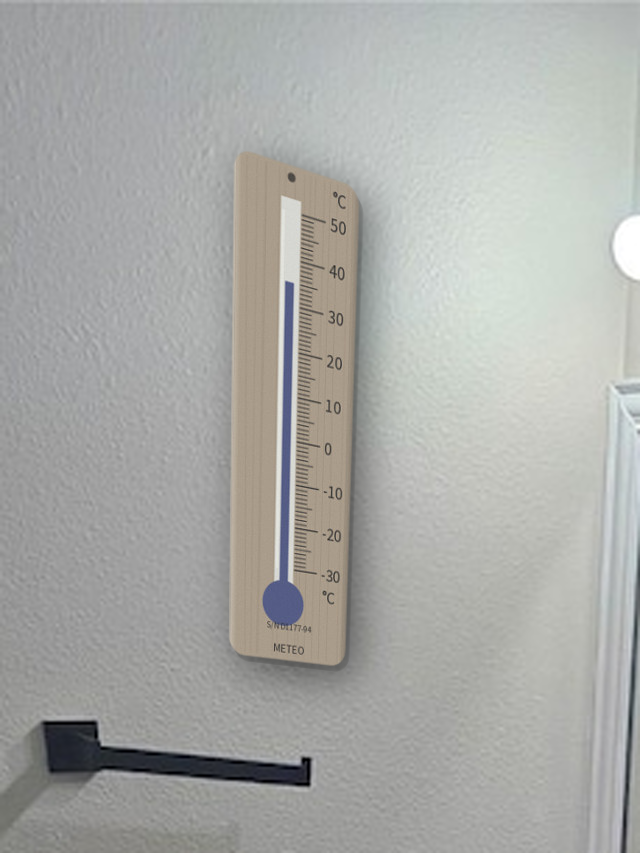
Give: 35 °C
